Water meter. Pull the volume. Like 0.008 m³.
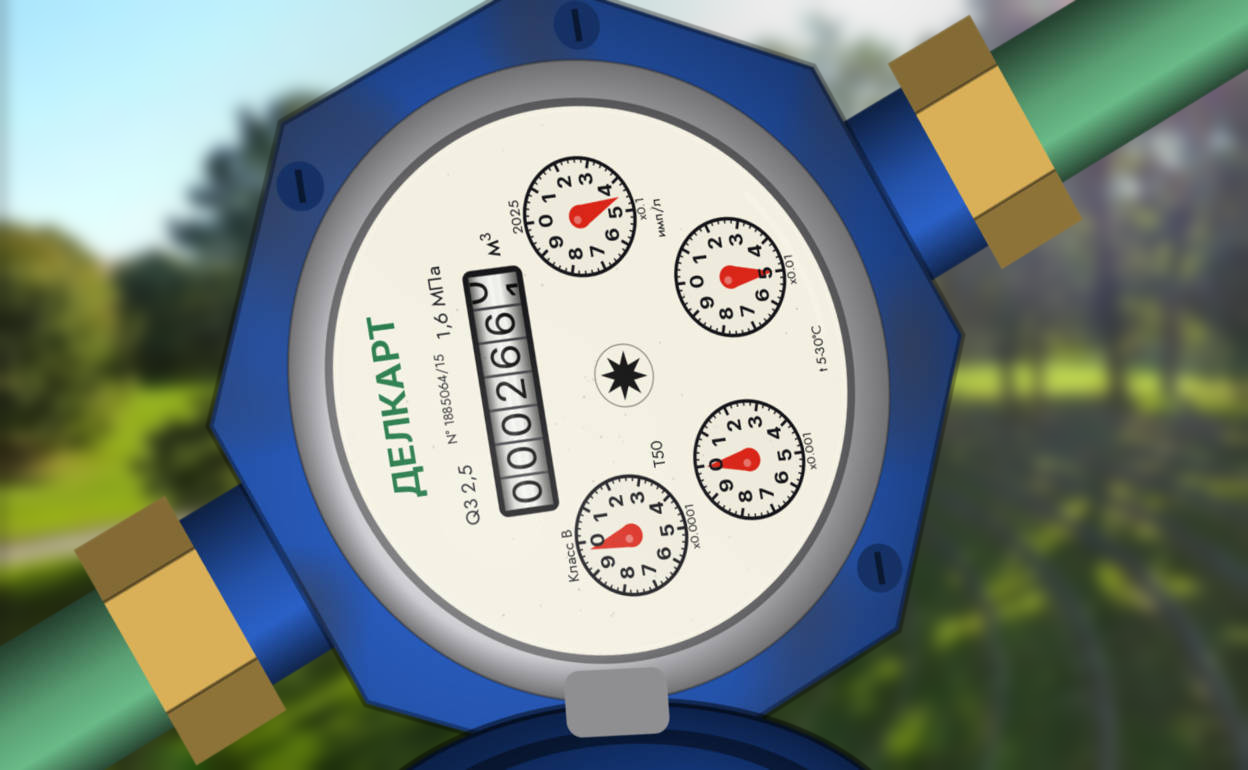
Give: 2660.4499 m³
